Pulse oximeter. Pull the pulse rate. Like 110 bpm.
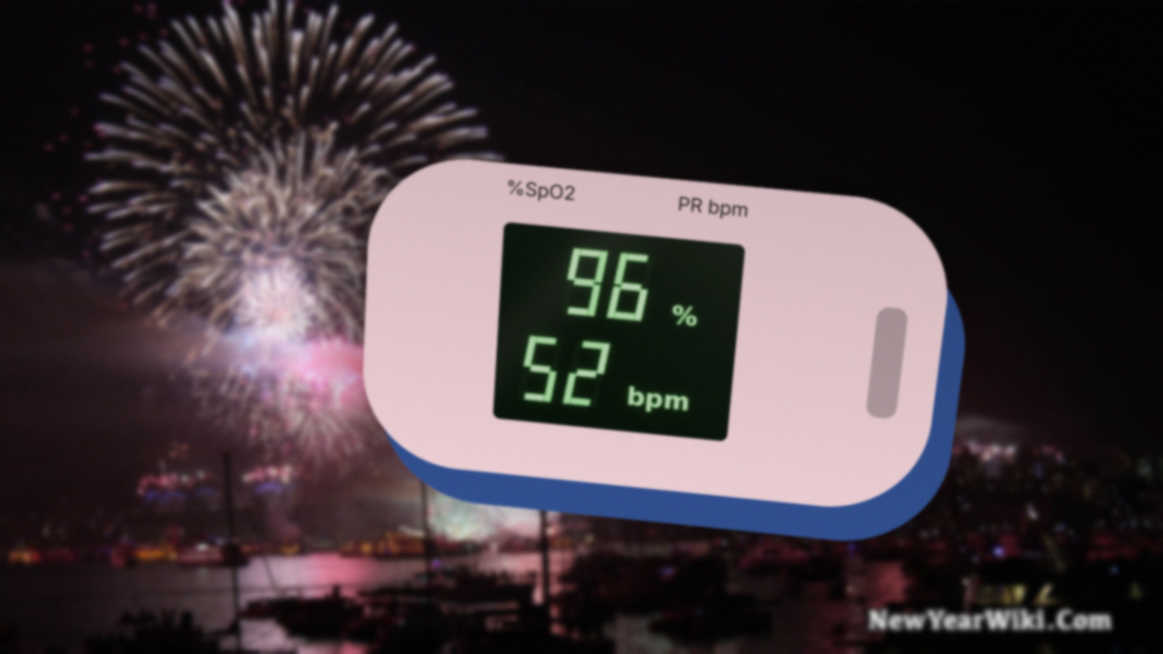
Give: 52 bpm
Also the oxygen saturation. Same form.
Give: 96 %
